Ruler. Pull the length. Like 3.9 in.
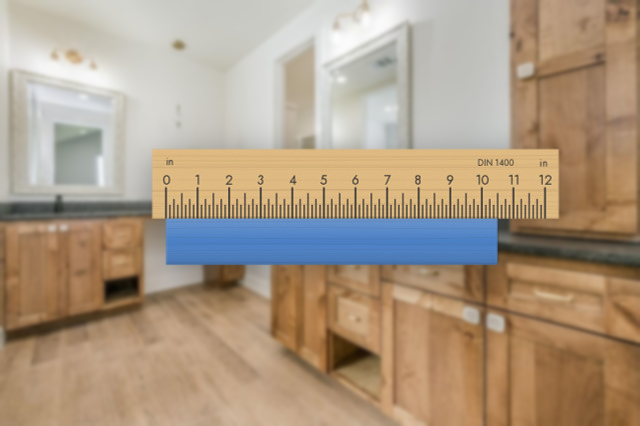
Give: 10.5 in
